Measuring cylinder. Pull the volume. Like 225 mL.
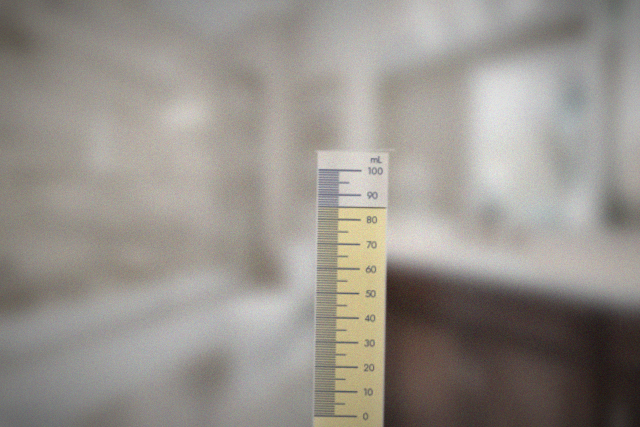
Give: 85 mL
